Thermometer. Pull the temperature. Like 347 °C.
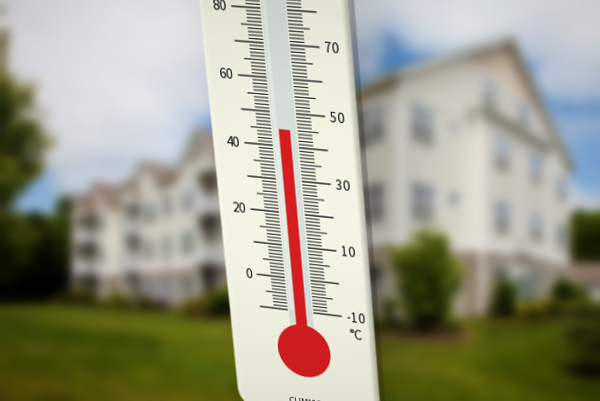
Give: 45 °C
